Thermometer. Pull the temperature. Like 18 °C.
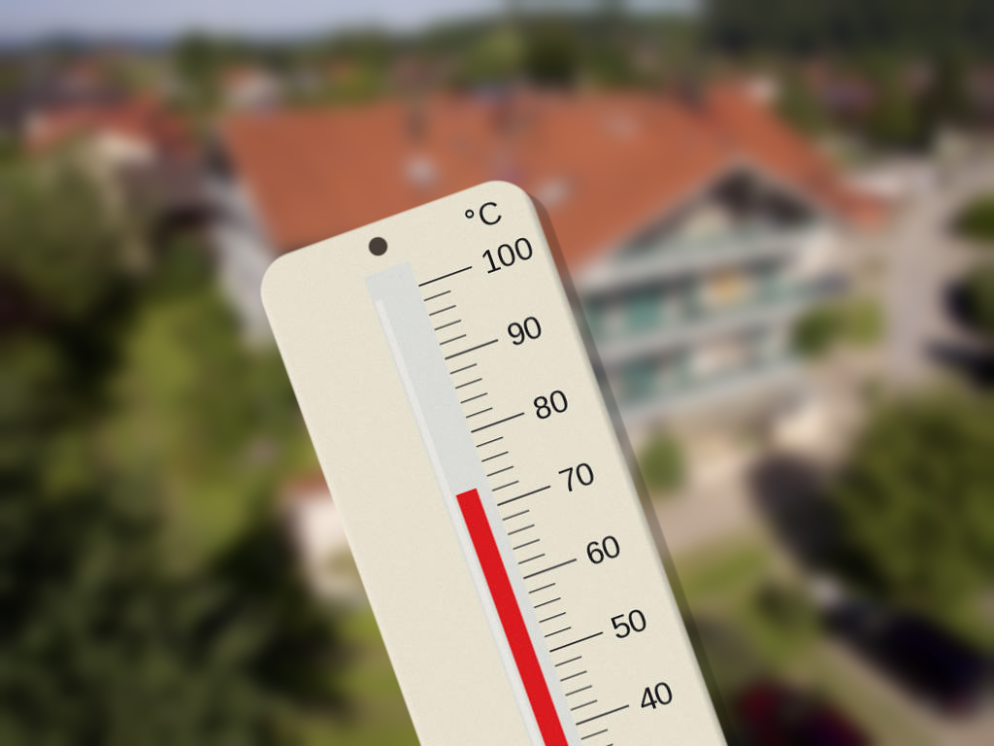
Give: 73 °C
